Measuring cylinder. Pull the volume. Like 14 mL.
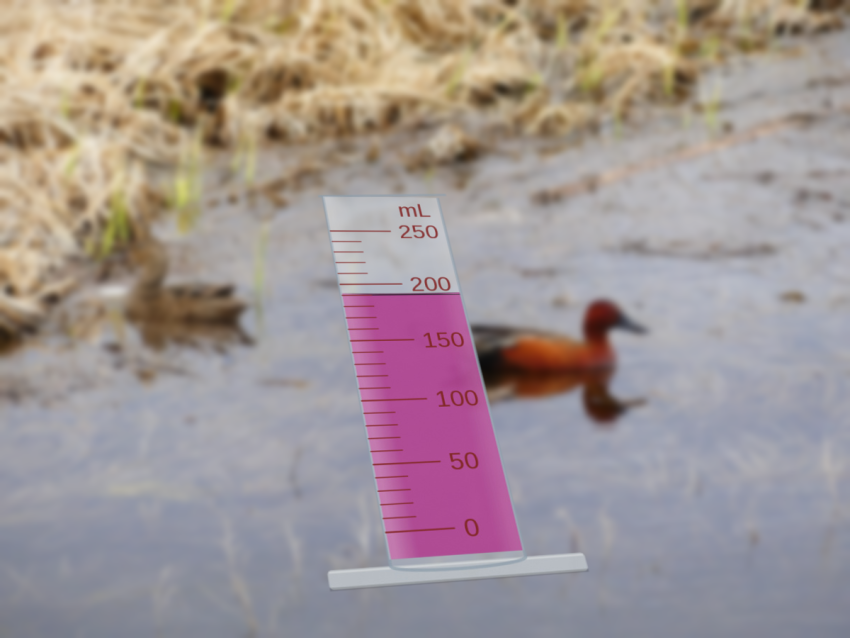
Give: 190 mL
